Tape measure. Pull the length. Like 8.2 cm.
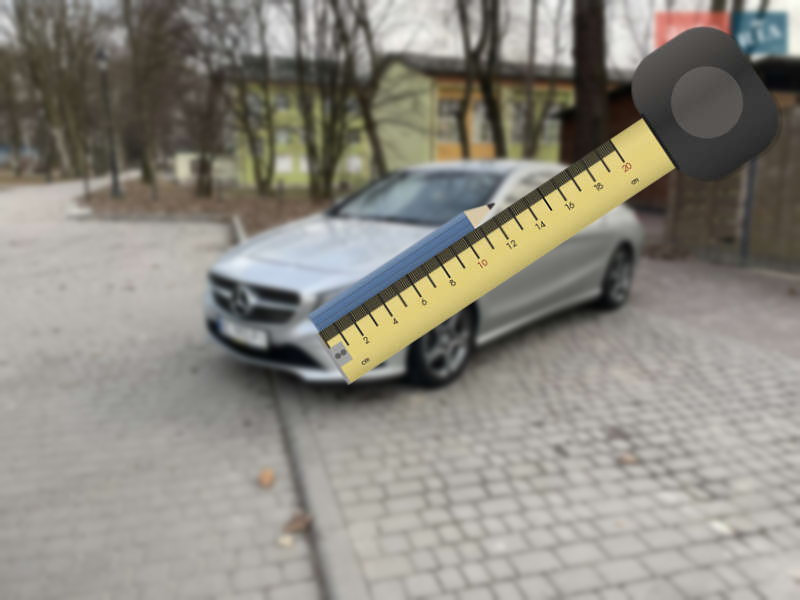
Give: 12.5 cm
